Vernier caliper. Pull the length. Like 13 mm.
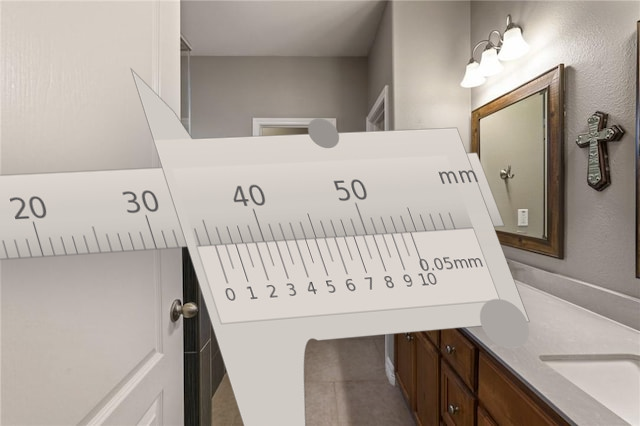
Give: 35.4 mm
